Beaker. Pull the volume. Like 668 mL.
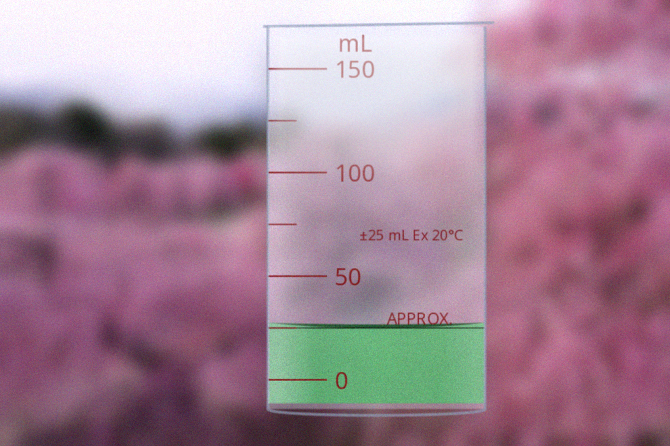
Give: 25 mL
